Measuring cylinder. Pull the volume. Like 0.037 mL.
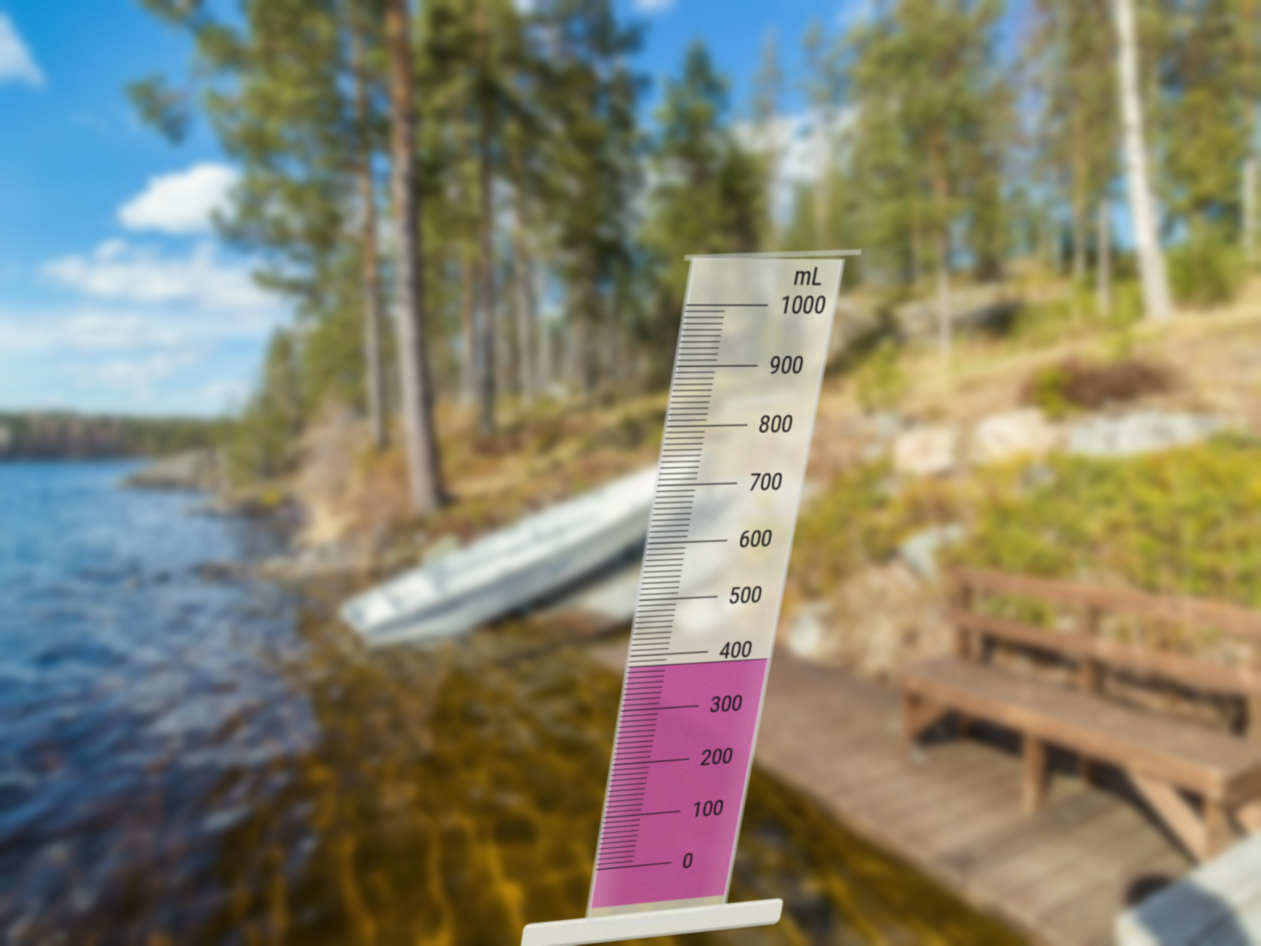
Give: 380 mL
